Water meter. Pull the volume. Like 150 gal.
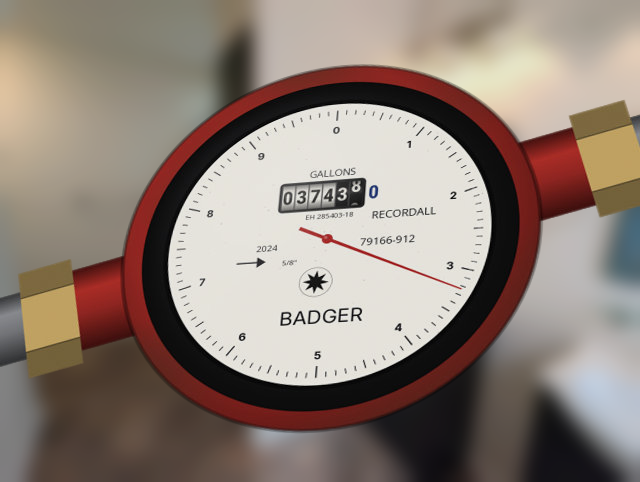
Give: 374383.2 gal
